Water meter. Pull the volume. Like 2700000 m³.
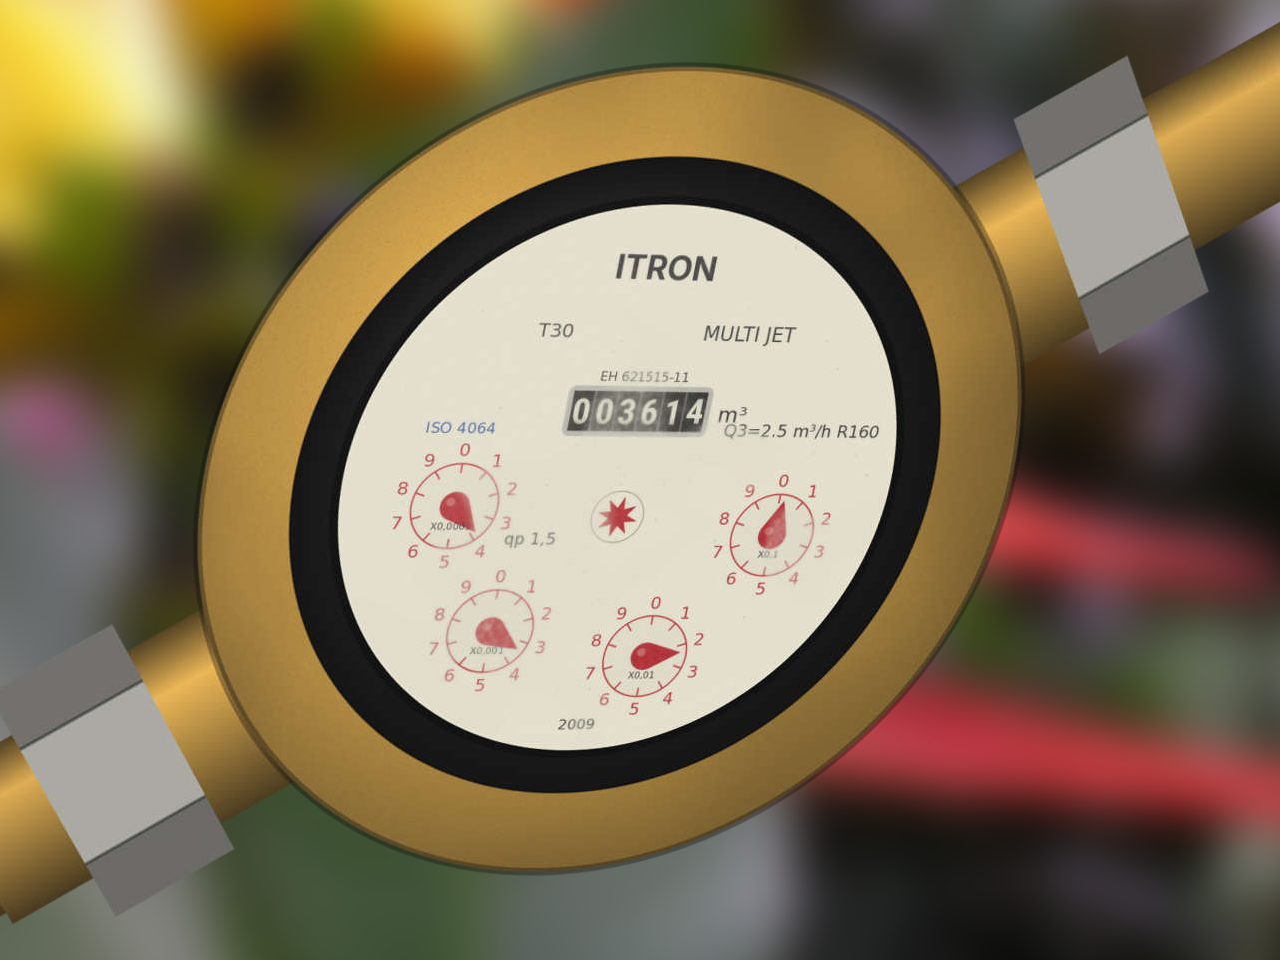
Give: 3614.0233 m³
